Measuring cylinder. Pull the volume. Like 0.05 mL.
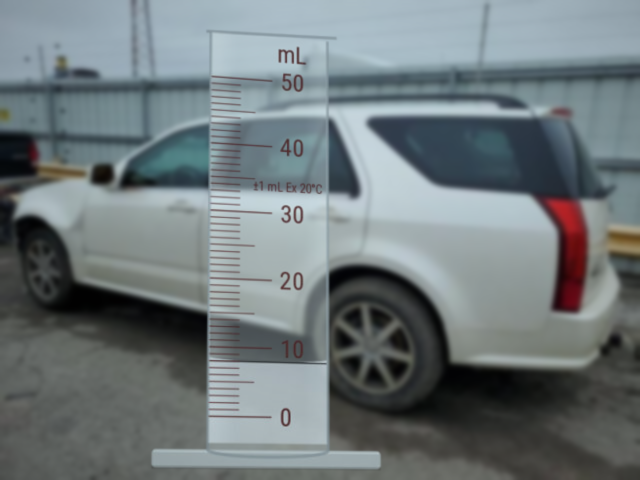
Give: 8 mL
